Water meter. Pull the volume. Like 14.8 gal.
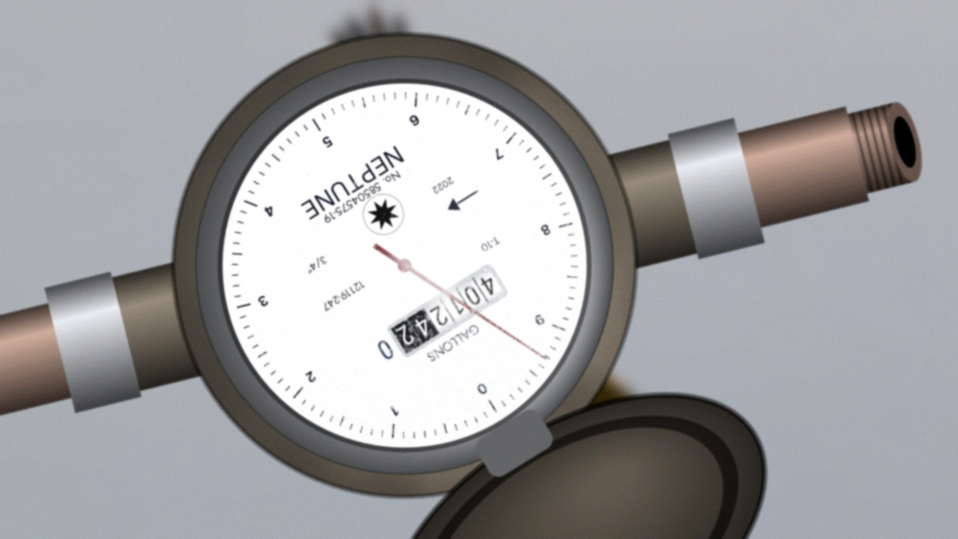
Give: 4012419.3 gal
